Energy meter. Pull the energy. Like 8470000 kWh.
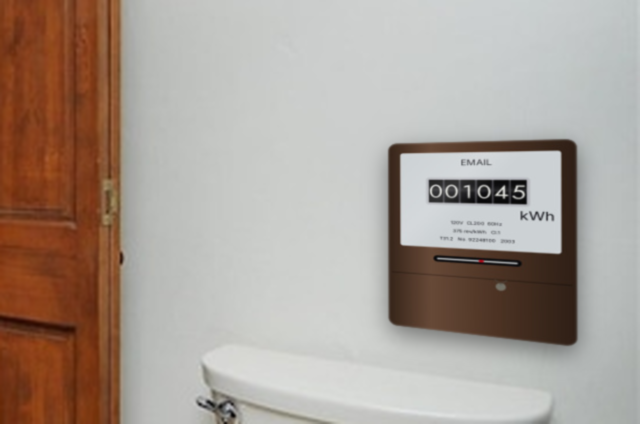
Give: 1045 kWh
